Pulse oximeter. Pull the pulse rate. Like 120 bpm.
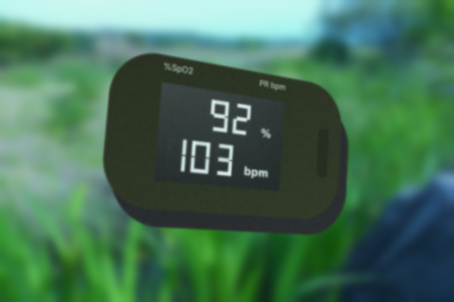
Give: 103 bpm
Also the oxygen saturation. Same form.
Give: 92 %
